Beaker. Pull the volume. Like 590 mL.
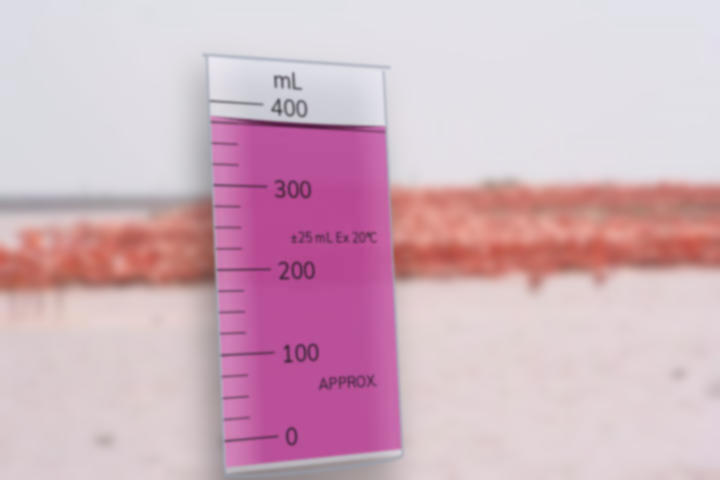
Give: 375 mL
